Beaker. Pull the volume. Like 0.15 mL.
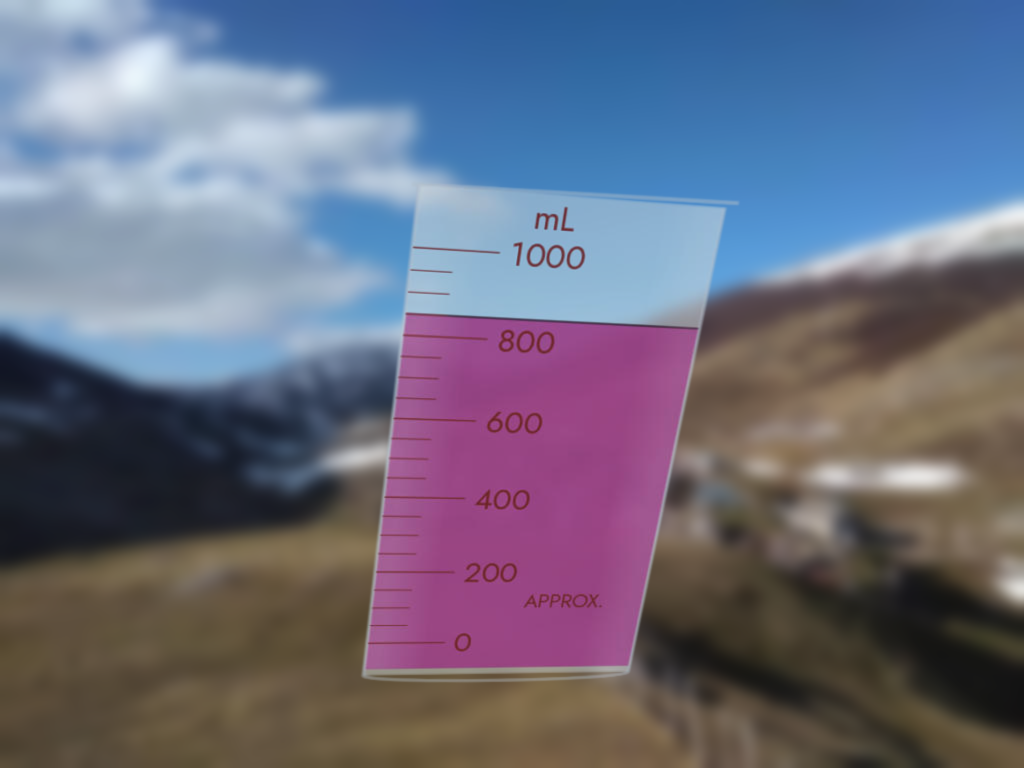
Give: 850 mL
